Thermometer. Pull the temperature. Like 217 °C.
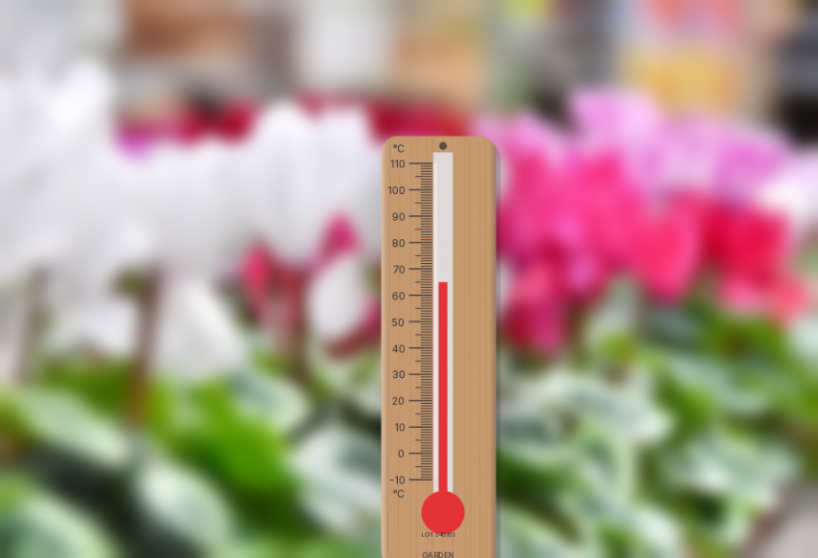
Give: 65 °C
